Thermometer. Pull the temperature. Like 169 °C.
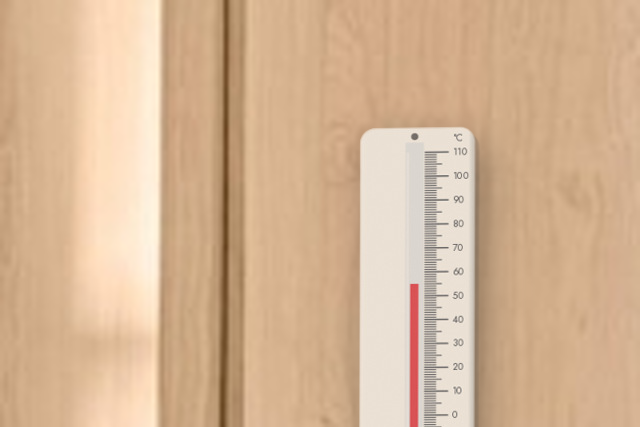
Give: 55 °C
